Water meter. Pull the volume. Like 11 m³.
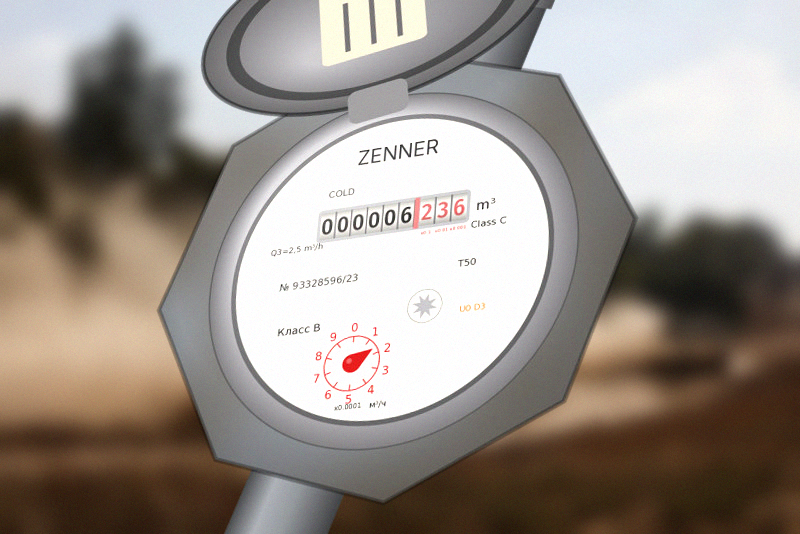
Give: 6.2361 m³
